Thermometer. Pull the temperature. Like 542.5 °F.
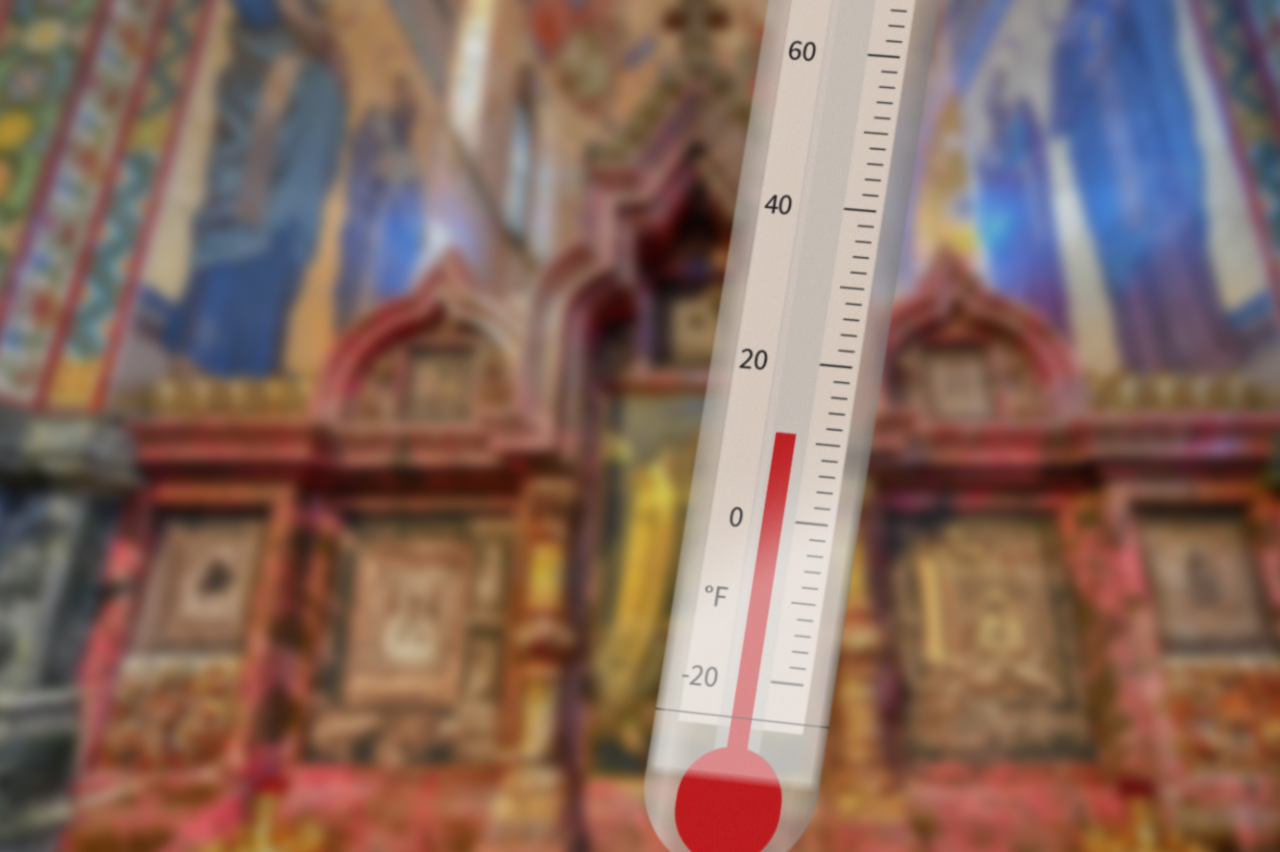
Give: 11 °F
